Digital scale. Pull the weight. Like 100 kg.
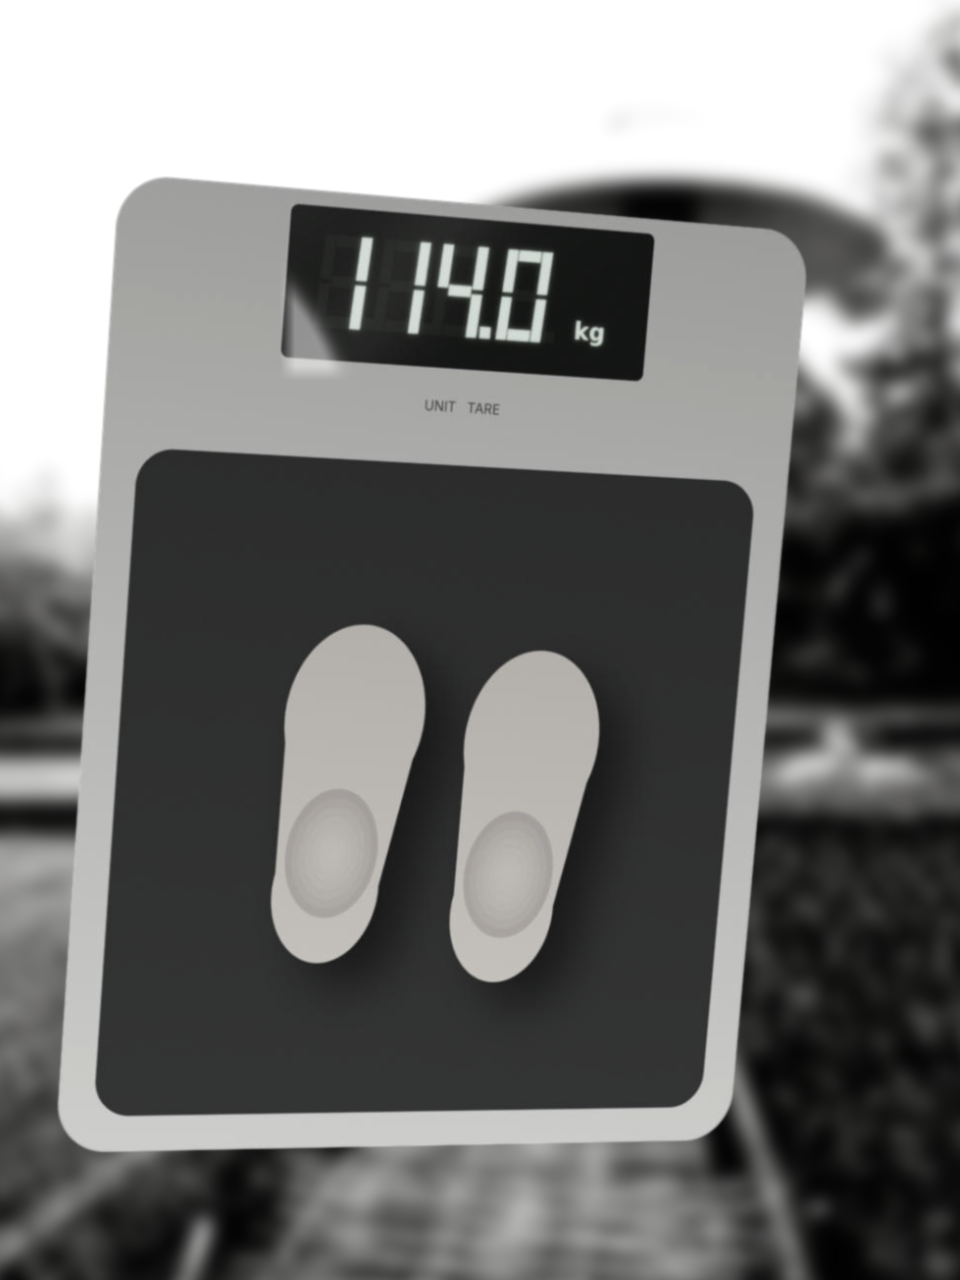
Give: 114.0 kg
